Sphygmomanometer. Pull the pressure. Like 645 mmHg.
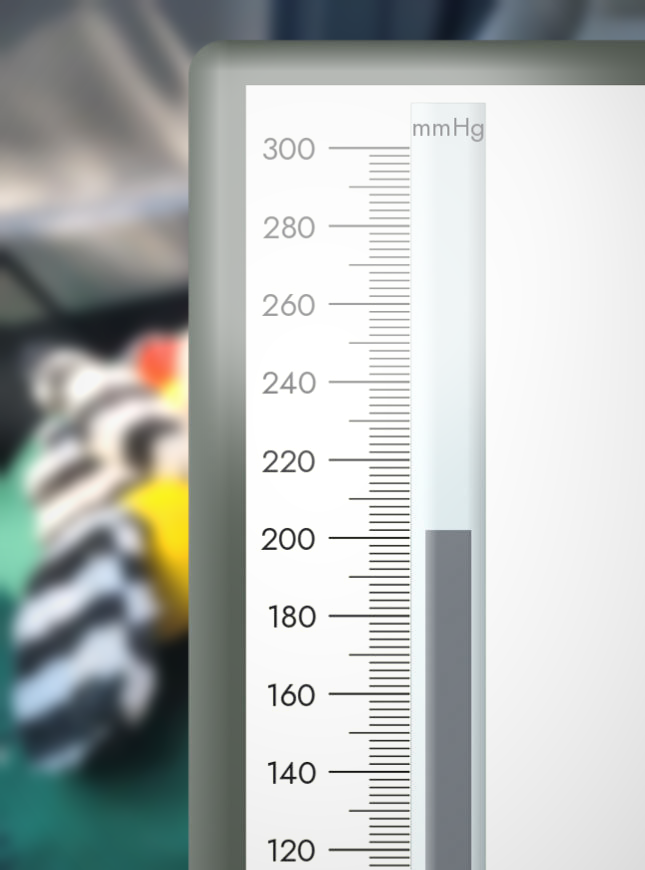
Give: 202 mmHg
